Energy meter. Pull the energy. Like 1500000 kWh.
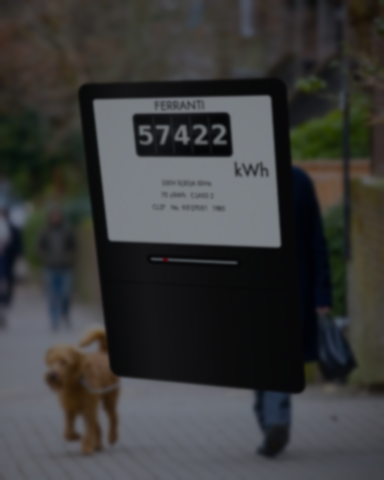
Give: 57422 kWh
